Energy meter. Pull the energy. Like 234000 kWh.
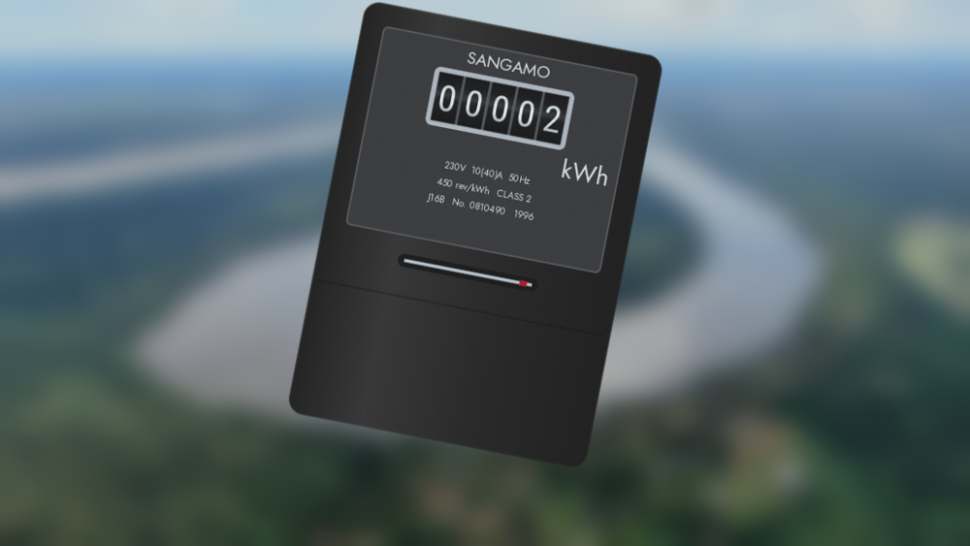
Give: 2 kWh
